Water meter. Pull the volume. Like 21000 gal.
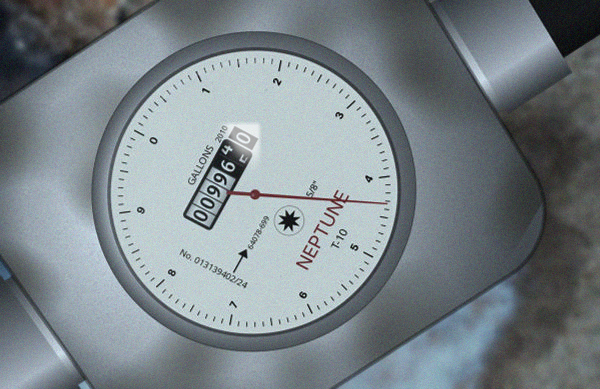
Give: 99644.3 gal
